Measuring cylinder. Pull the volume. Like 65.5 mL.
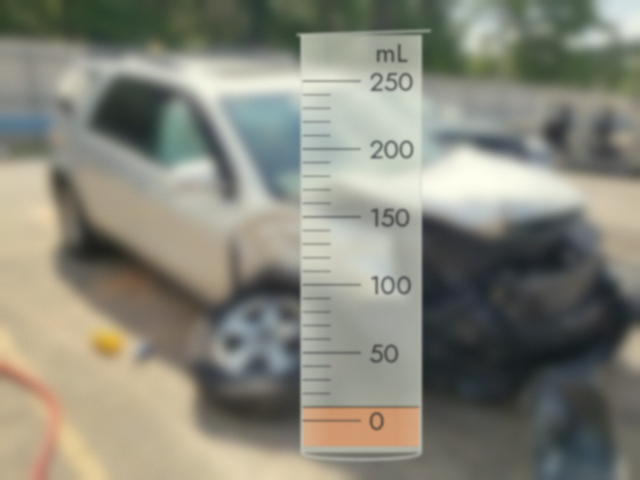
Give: 10 mL
